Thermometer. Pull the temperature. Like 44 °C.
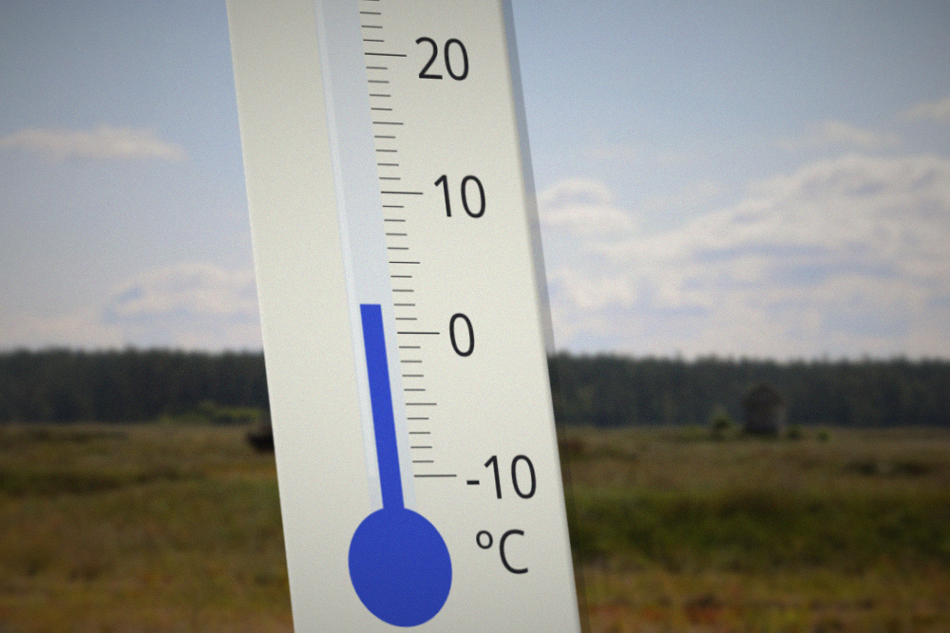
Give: 2 °C
